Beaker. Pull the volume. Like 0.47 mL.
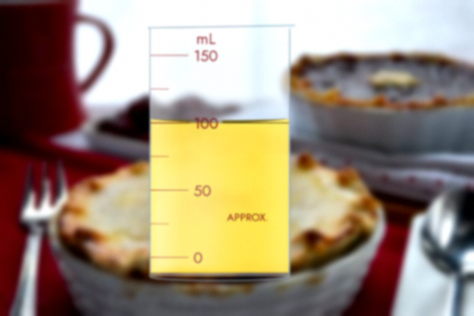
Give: 100 mL
